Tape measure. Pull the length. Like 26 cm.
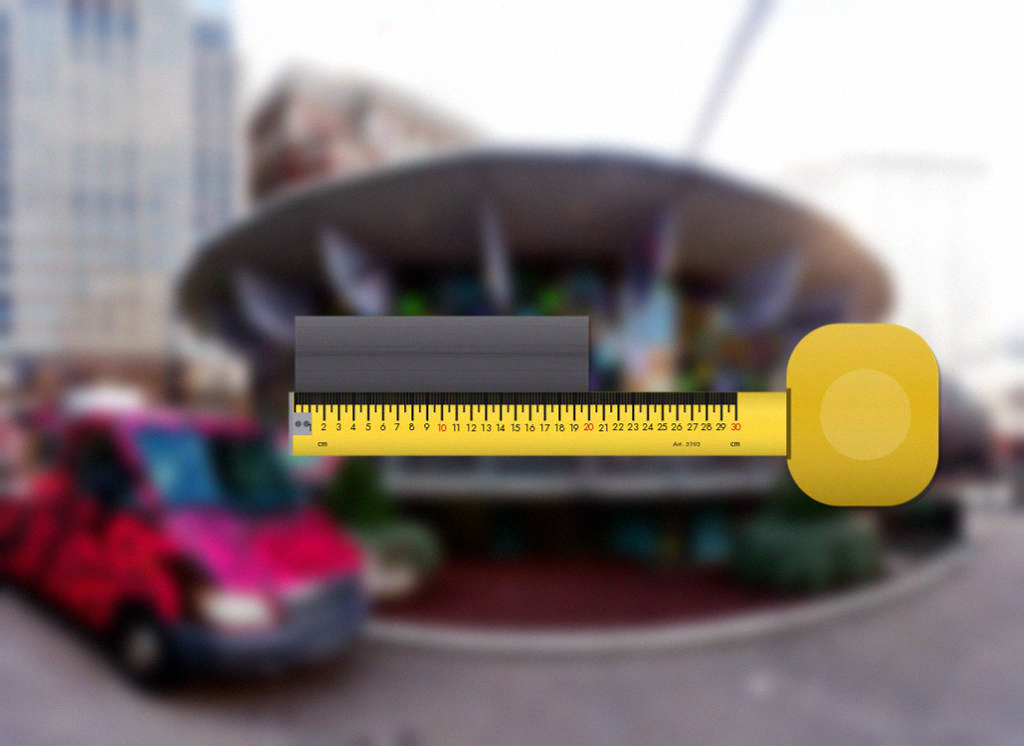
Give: 20 cm
